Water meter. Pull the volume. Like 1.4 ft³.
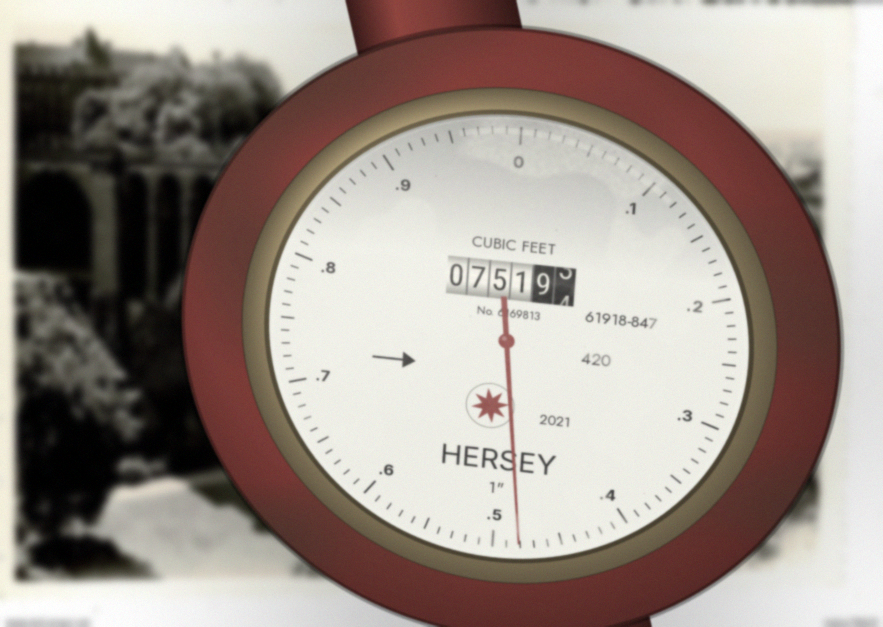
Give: 75193.48 ft³
